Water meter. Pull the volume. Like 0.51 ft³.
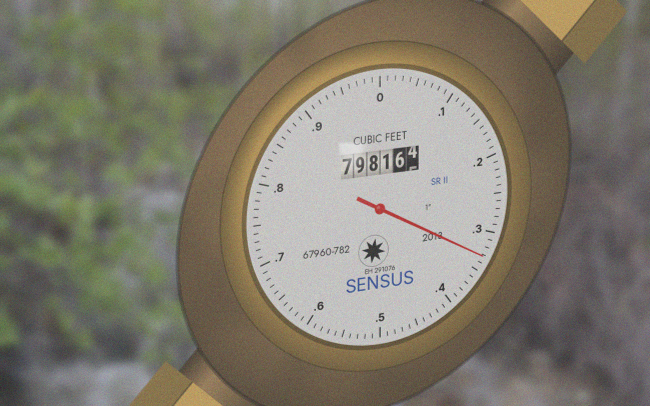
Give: 798164.33 ft³
